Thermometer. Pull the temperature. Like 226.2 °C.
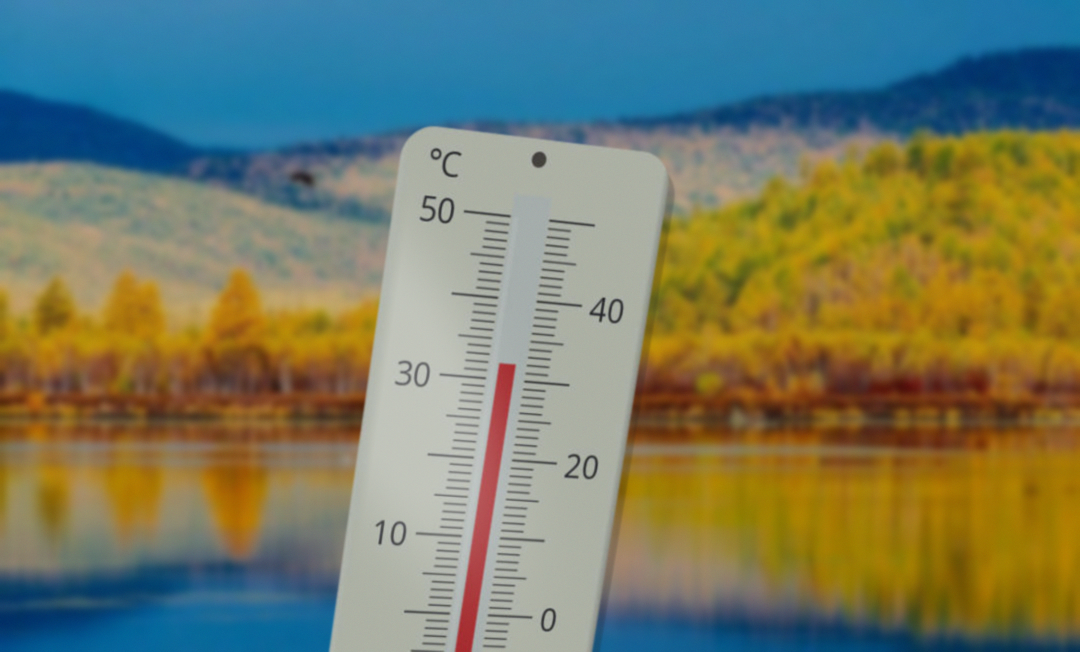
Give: 32 °C
